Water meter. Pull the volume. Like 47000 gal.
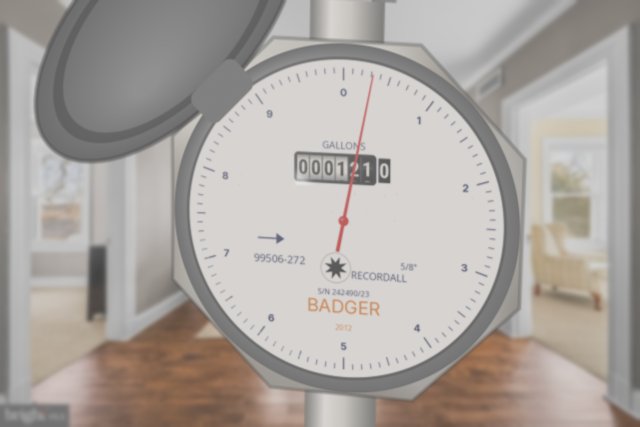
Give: 1210.3 gal
